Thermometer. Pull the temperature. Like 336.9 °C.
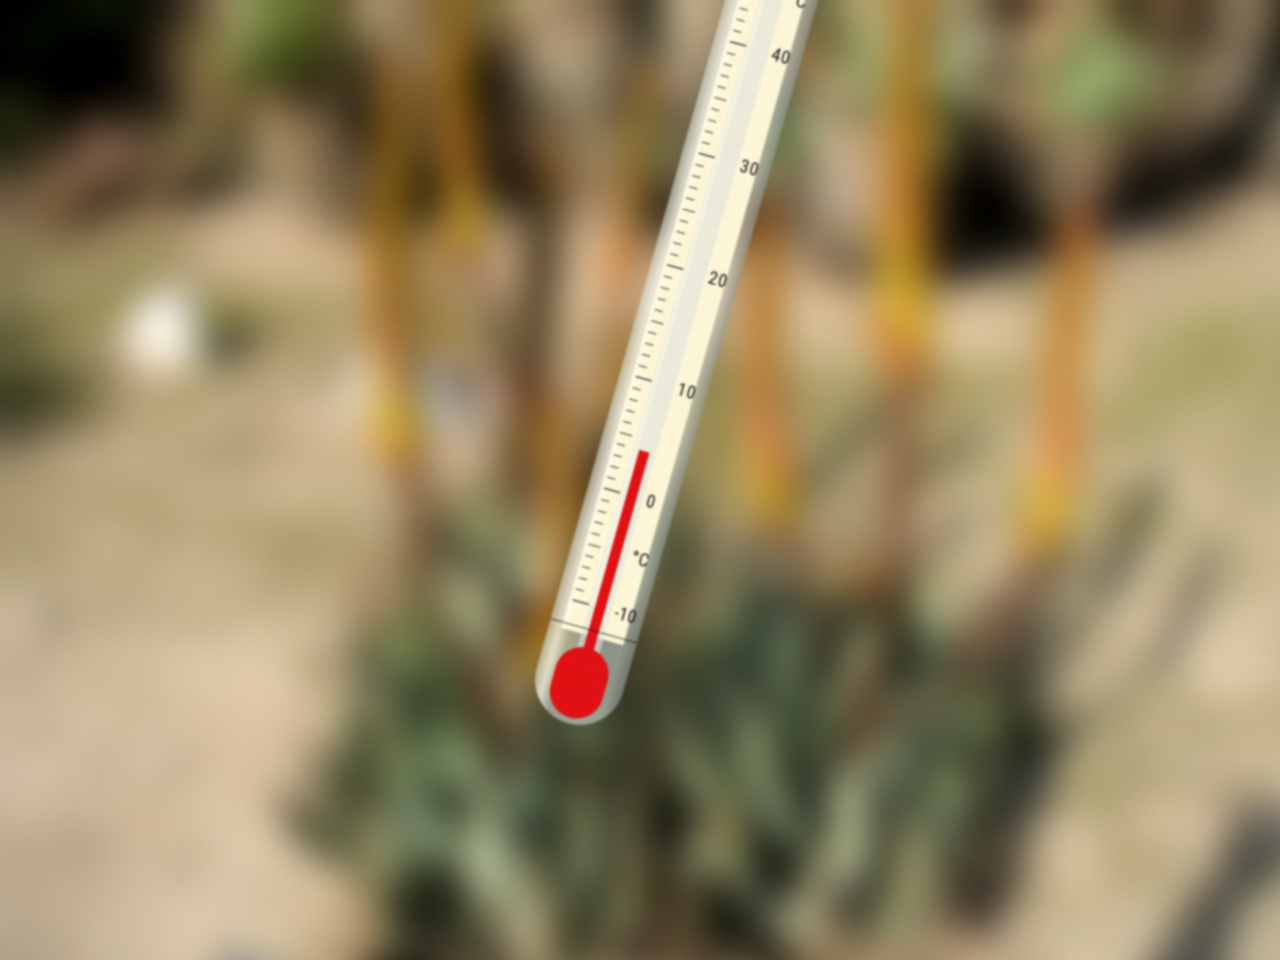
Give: 4 °C
